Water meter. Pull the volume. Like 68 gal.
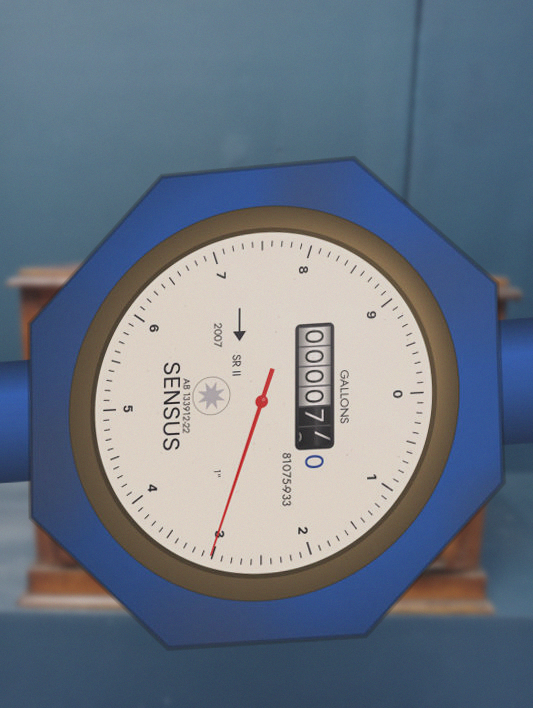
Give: 773.0 gal
